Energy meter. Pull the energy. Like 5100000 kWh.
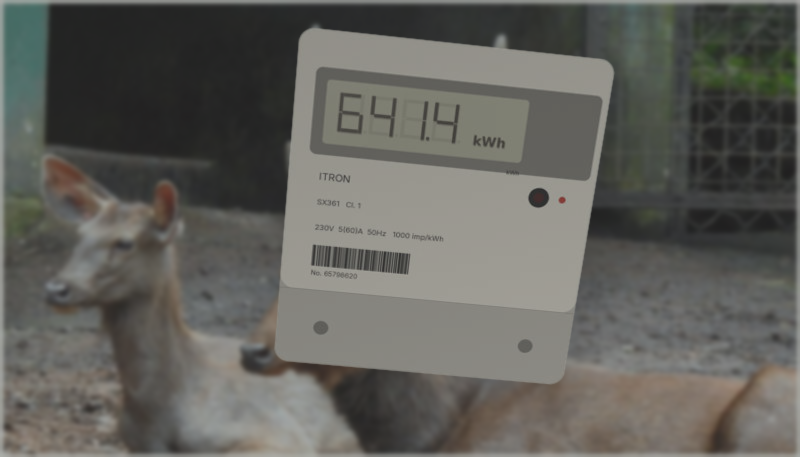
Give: 641.4 kWh
